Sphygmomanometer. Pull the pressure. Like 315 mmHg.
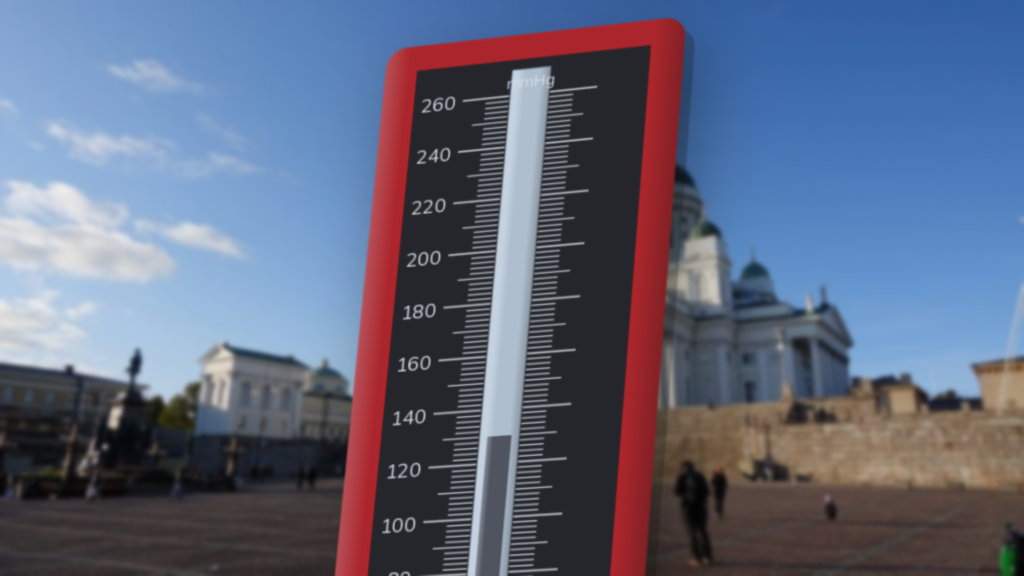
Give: 130 mmHg
